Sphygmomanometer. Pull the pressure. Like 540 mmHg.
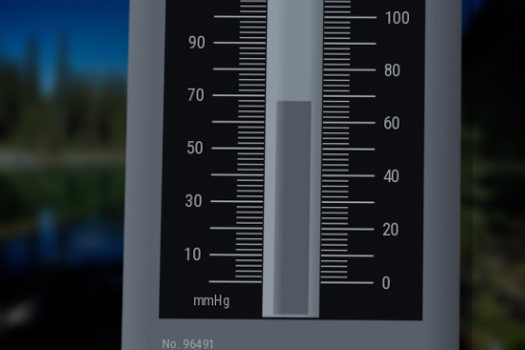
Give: 68 mmHg
